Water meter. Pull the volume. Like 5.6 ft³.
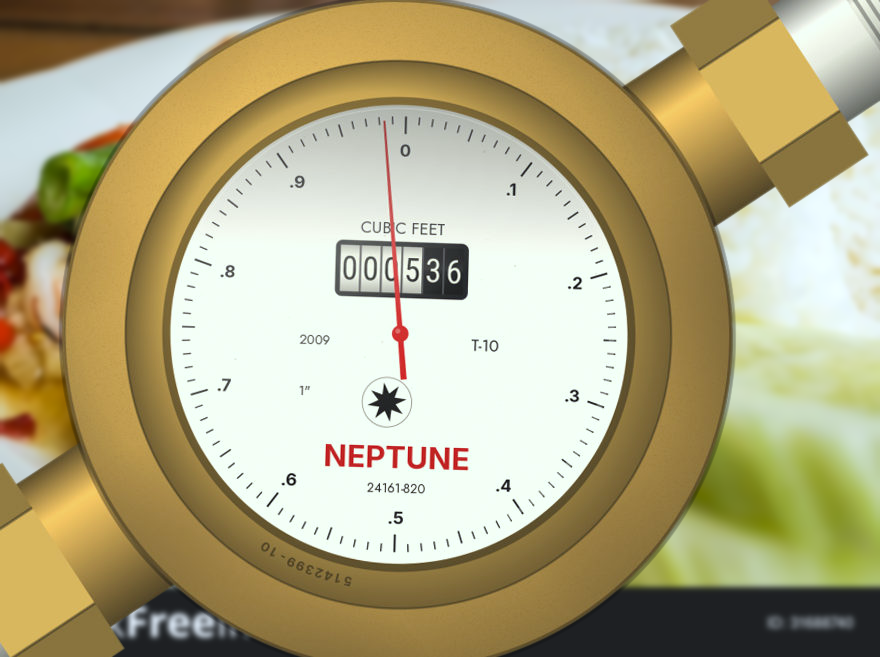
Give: 535.98 ft³
